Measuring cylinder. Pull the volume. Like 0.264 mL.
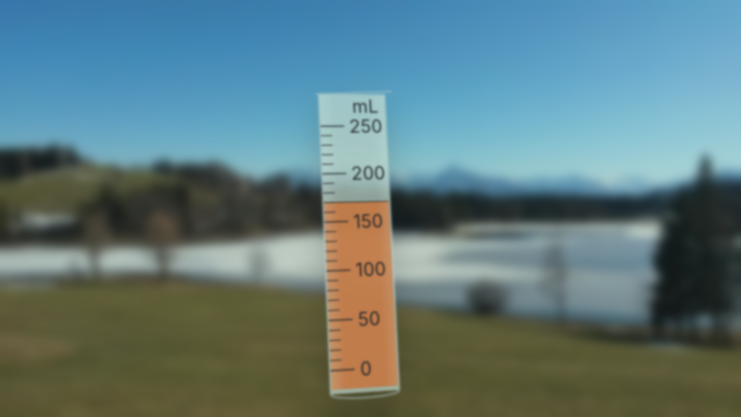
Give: 170 mL
